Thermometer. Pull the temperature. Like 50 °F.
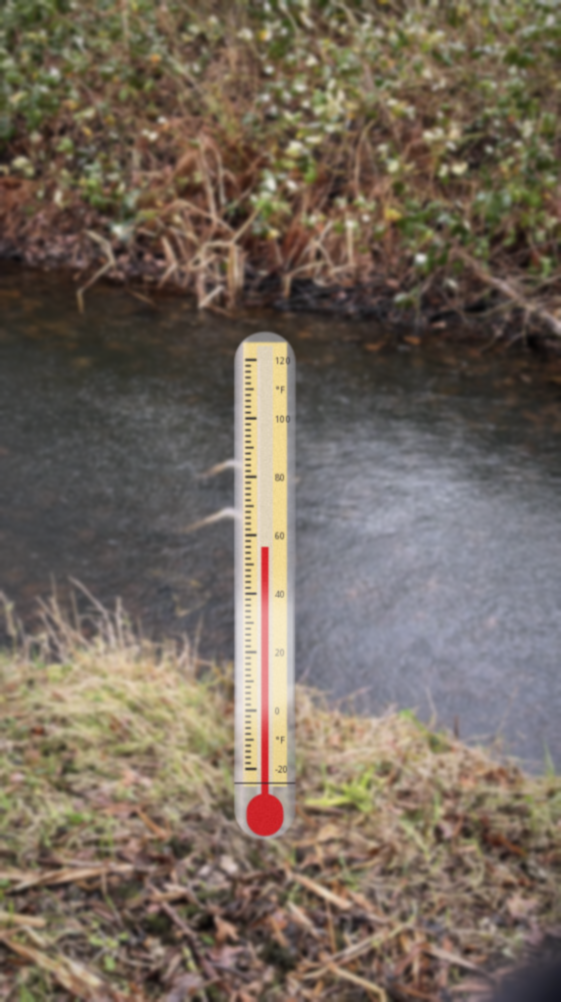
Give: 56 °F
